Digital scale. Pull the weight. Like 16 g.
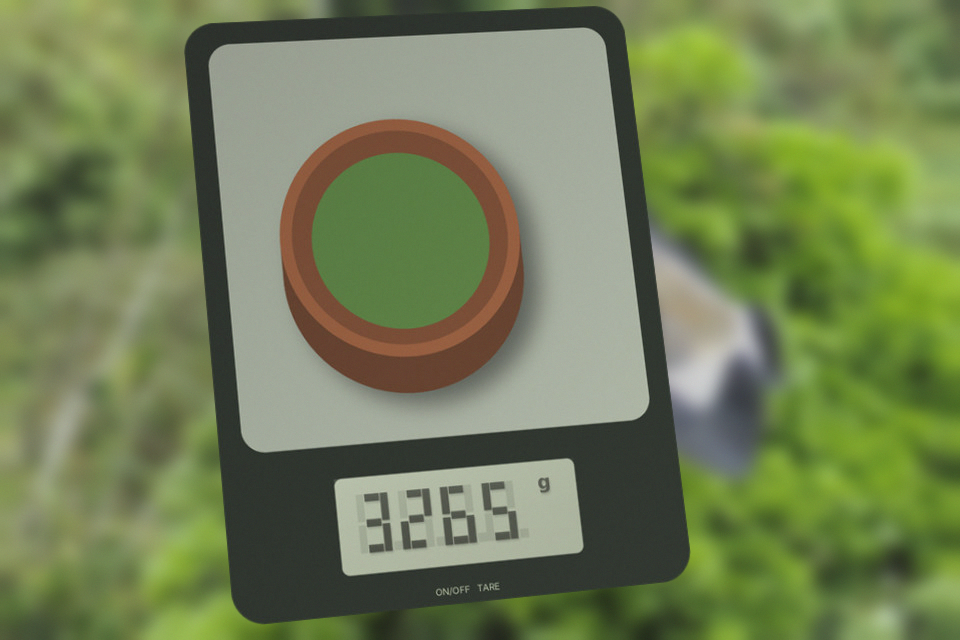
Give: 3265 g
